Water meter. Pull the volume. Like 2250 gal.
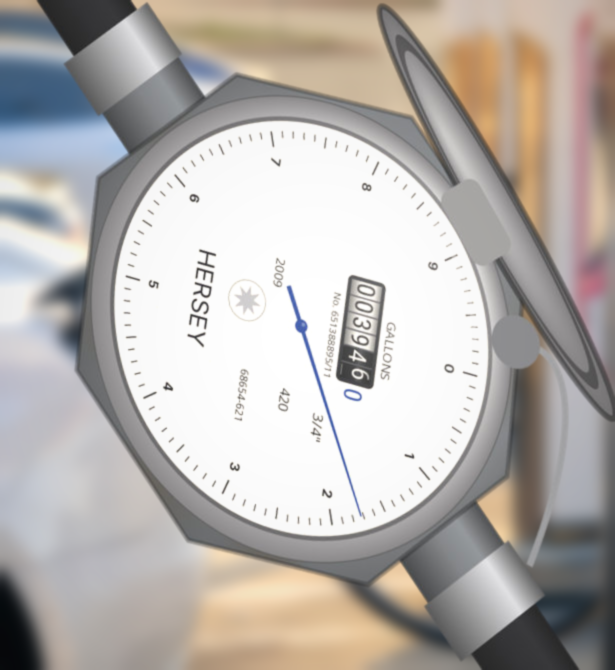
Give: 39461.7 gal
